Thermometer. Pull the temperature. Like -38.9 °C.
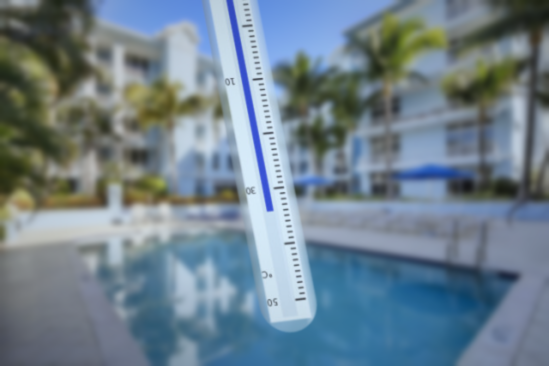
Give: 34 °C
